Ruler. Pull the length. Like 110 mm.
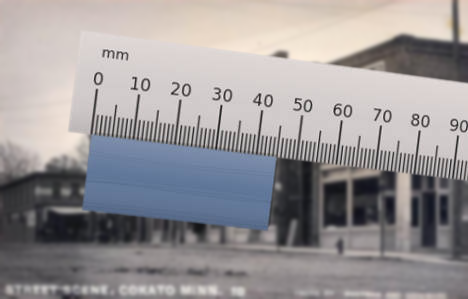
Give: 45 mm
